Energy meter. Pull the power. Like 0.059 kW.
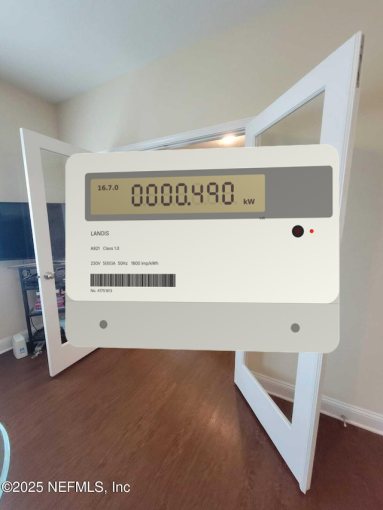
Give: 0.490 kW
